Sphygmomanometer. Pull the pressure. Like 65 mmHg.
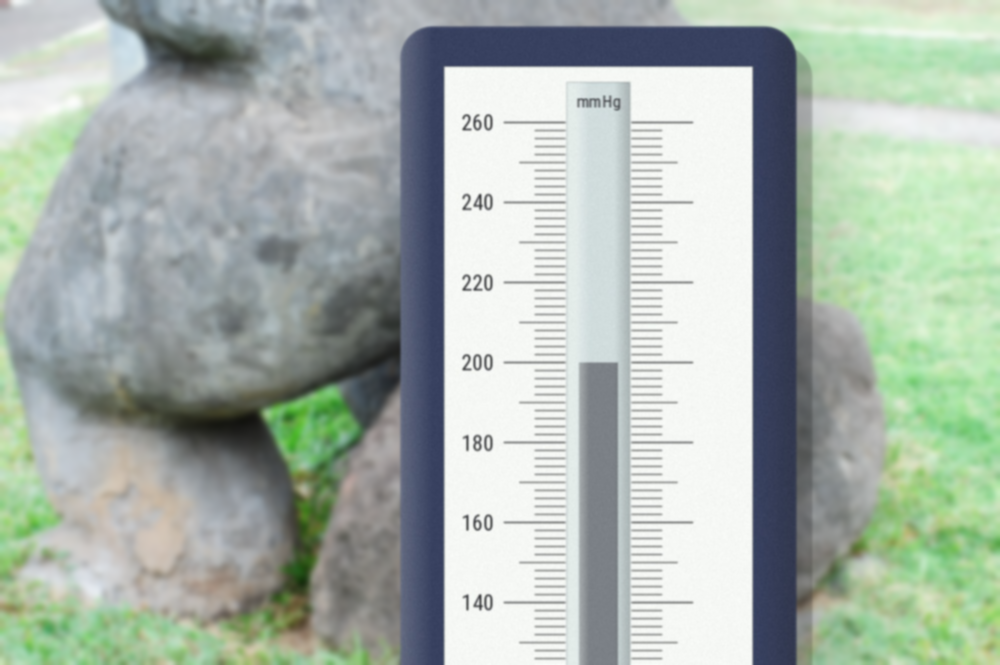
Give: 200 mmHg
